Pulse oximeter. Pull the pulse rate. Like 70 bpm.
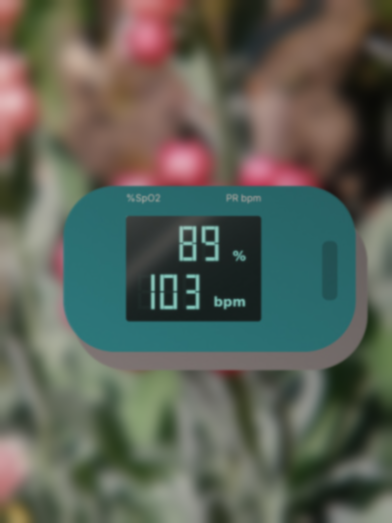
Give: 103 bpm
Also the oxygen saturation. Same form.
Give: 89 %
